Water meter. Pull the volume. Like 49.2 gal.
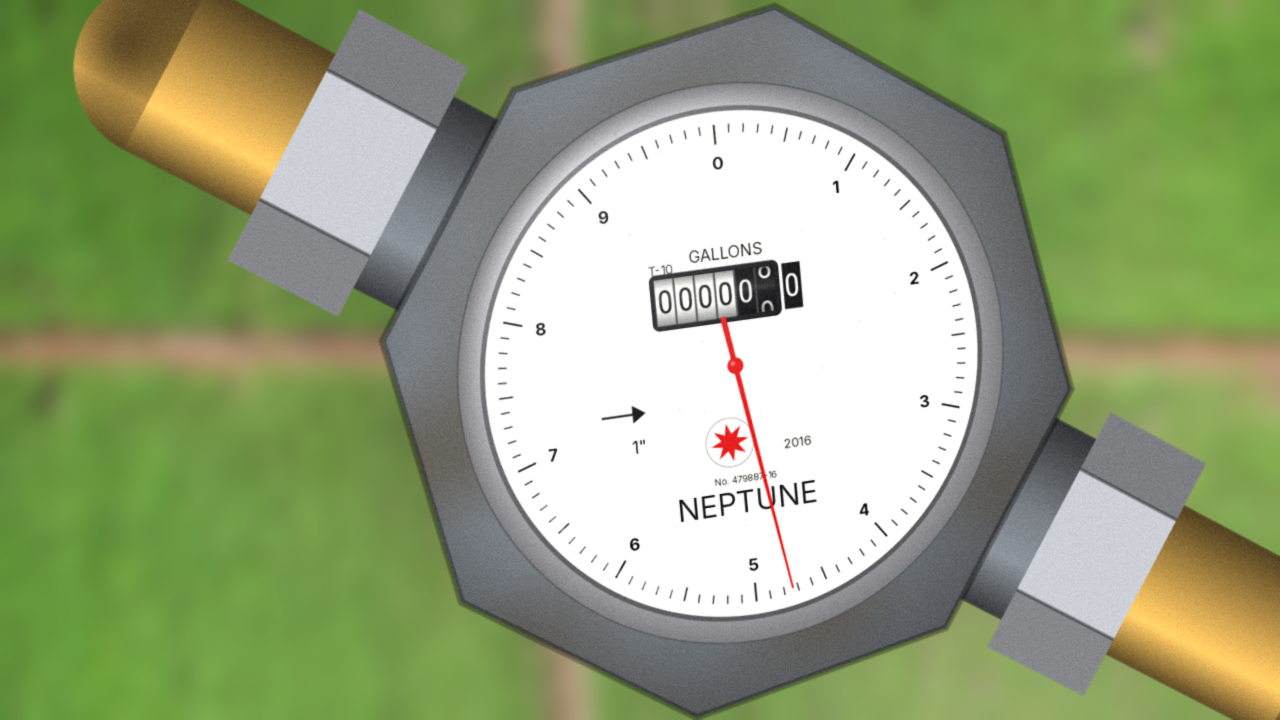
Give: 84.7 gal
